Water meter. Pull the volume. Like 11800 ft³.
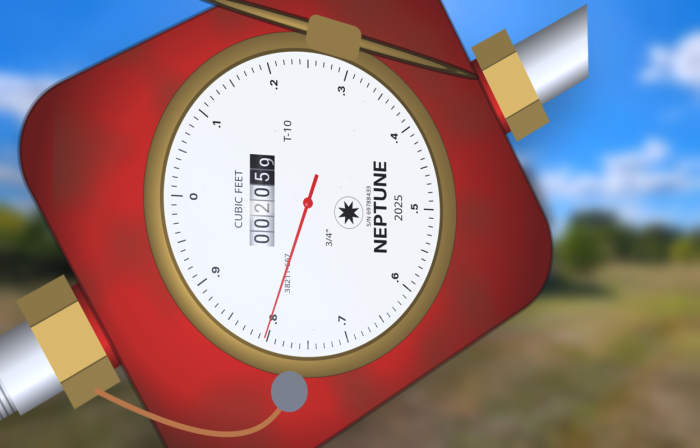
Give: 2058.80 ft³
